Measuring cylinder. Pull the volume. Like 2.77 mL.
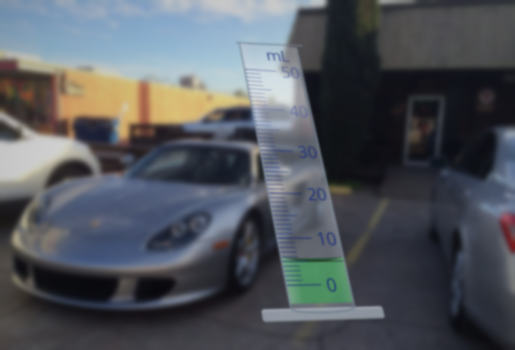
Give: 5 mL
